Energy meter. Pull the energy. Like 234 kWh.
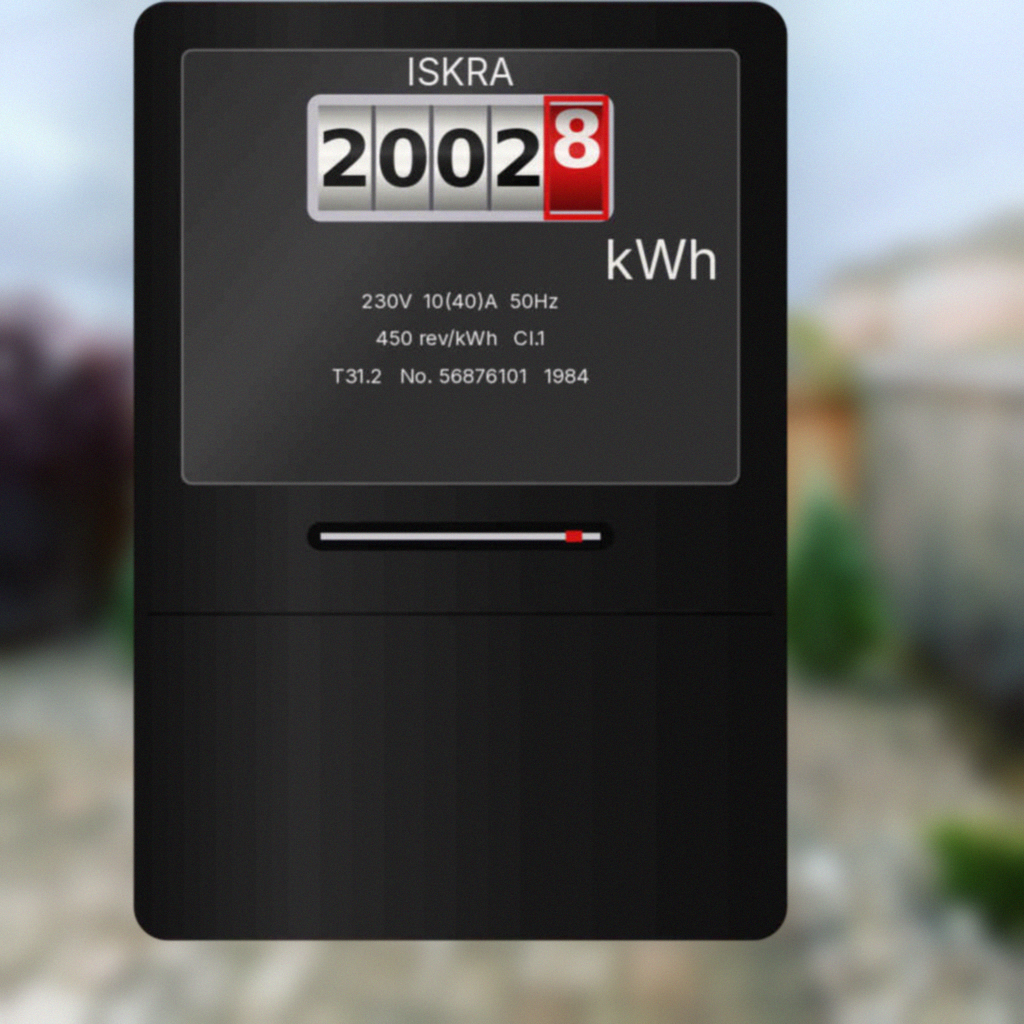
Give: 2002.8 kWh
